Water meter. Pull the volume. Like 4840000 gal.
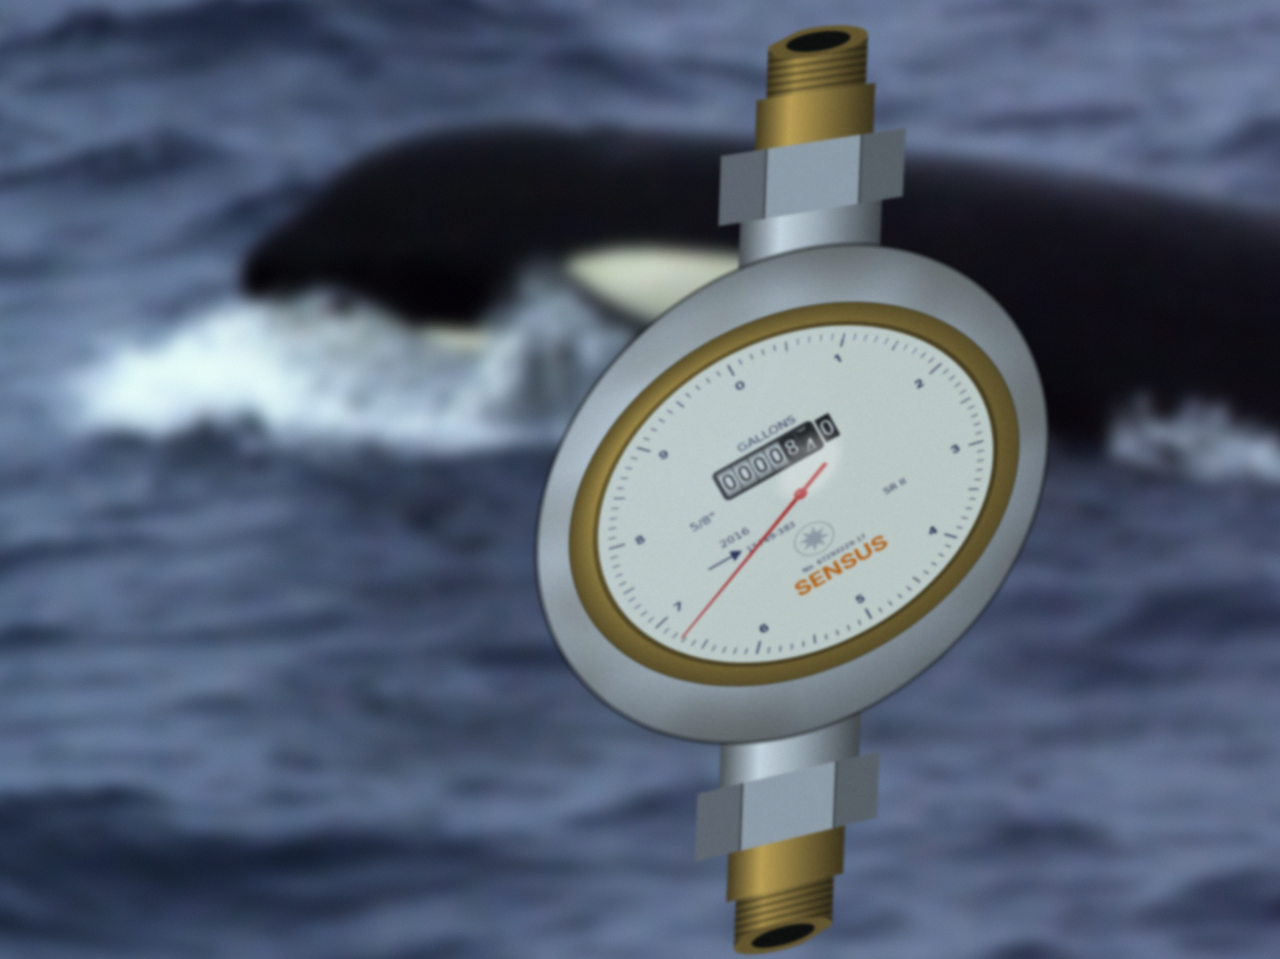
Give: 836.7 gal
